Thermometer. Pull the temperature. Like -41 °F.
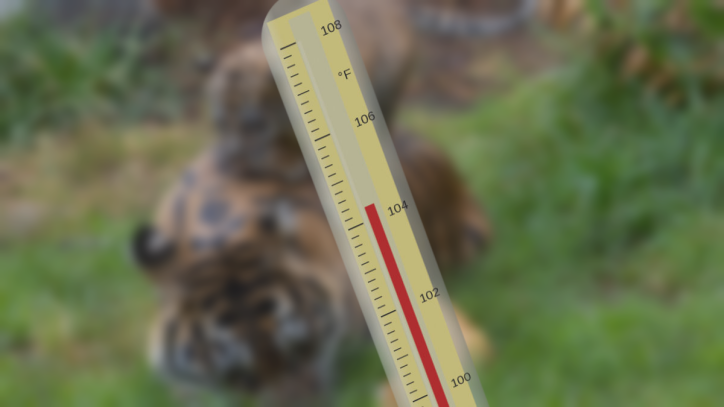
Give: 104.3 °F
